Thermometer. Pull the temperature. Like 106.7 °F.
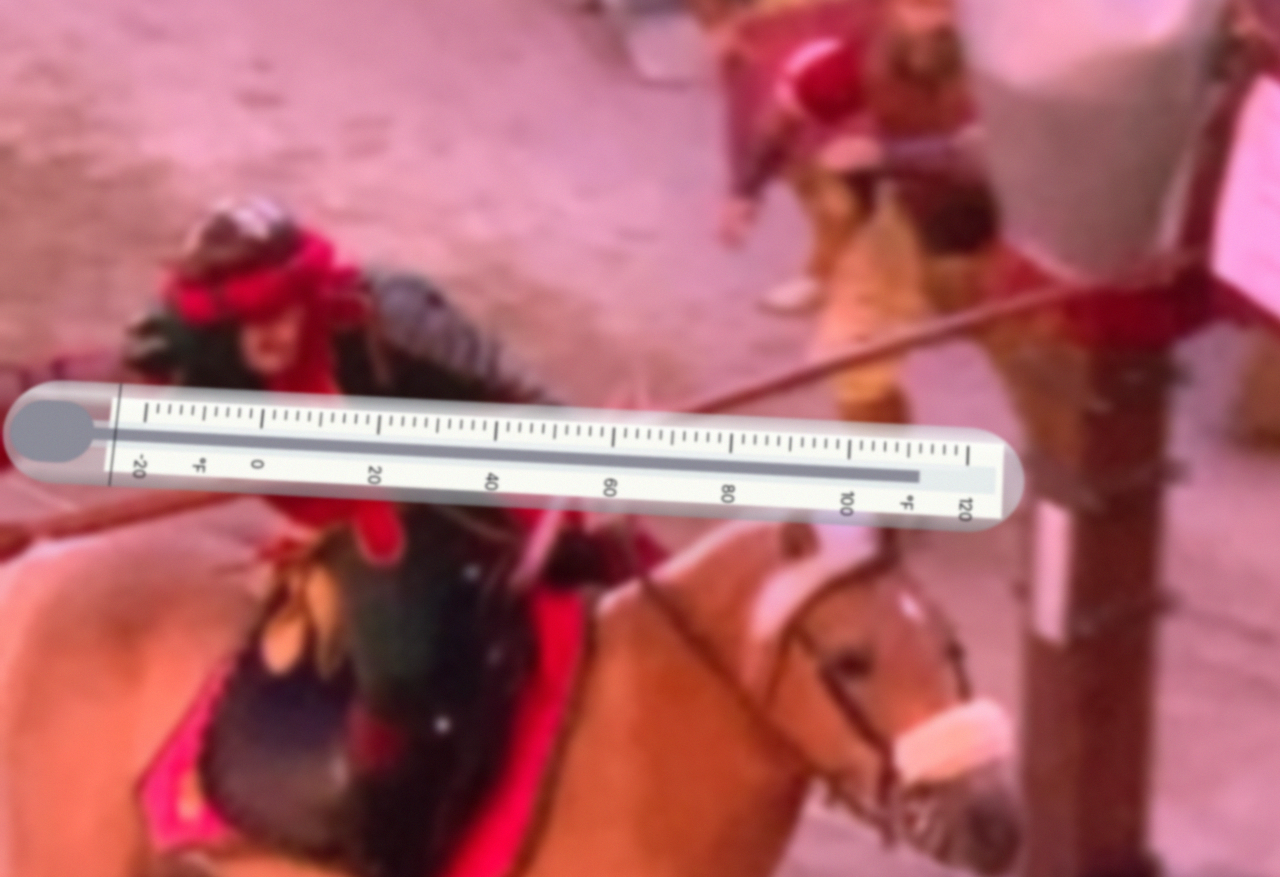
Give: 112 °F
